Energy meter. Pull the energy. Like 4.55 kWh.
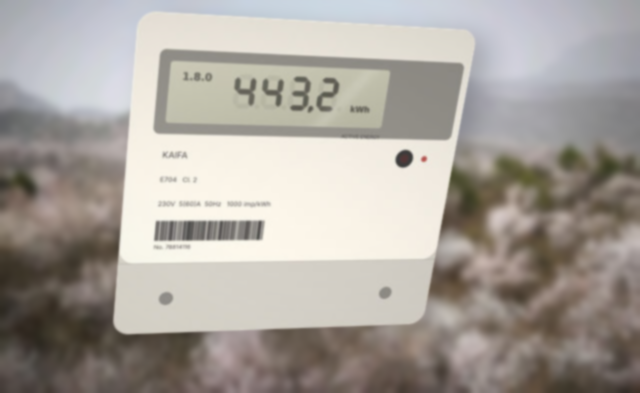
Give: 443.2 kWh
